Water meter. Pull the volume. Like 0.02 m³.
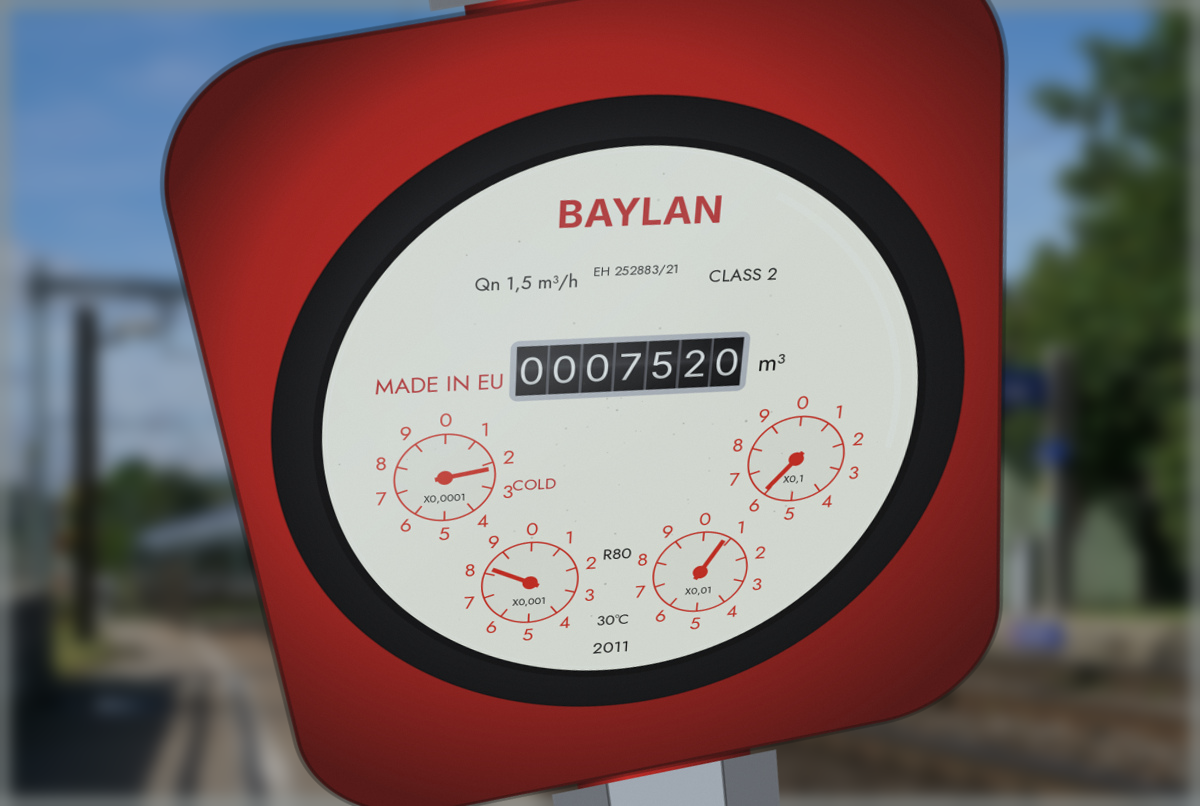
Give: 7520.6082 m³
